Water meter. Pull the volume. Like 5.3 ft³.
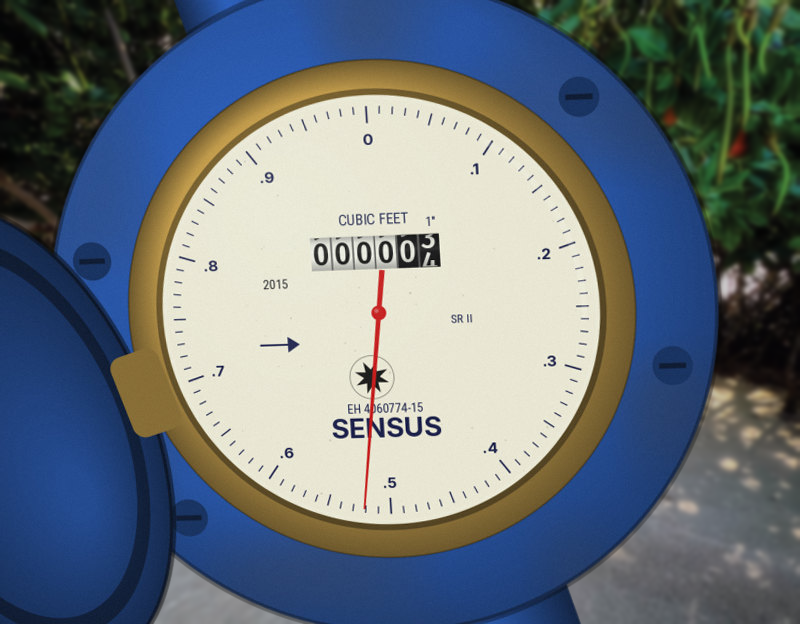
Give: 3.52 ft³
